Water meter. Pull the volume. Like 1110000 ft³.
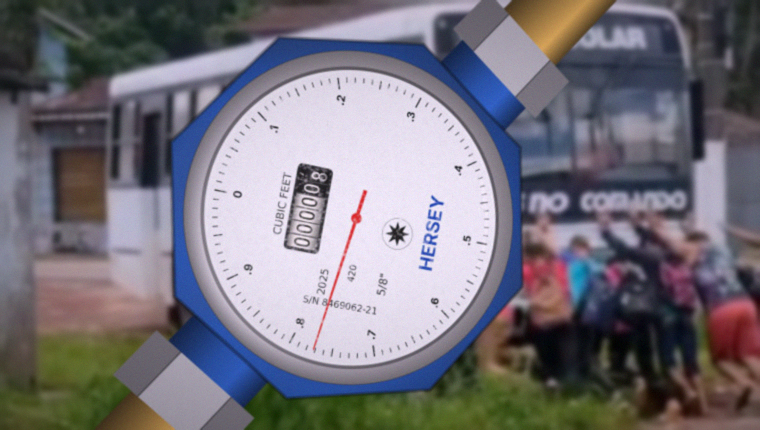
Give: 7.77 ft³
